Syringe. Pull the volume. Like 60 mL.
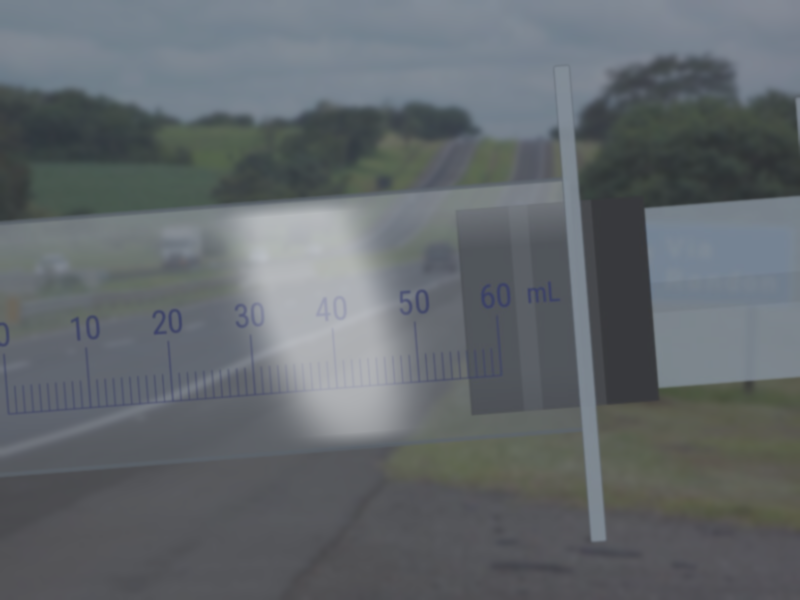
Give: 56 mL
